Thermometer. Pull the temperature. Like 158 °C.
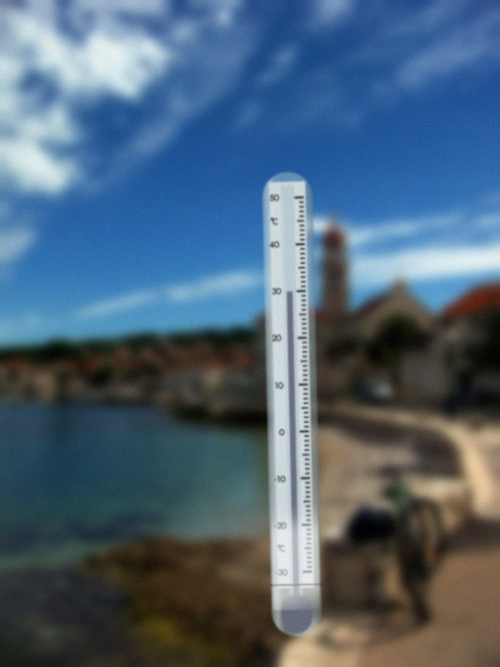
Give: 30 °C
